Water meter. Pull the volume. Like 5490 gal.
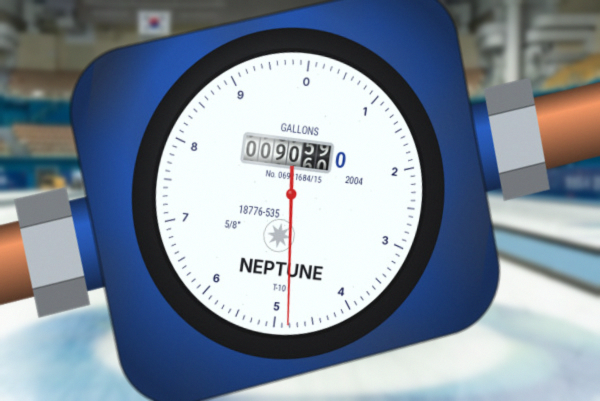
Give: 90594.8 gal
